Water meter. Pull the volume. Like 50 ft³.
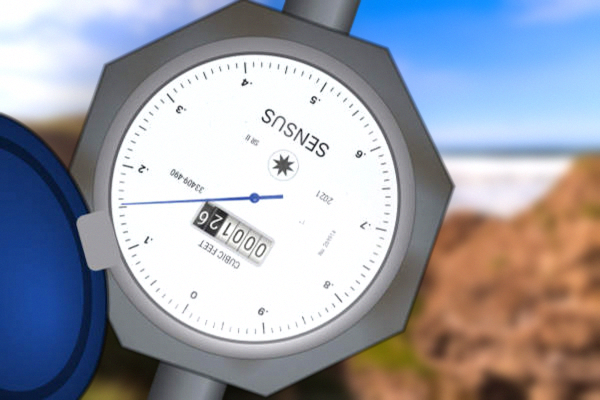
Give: 126.15 ft³
